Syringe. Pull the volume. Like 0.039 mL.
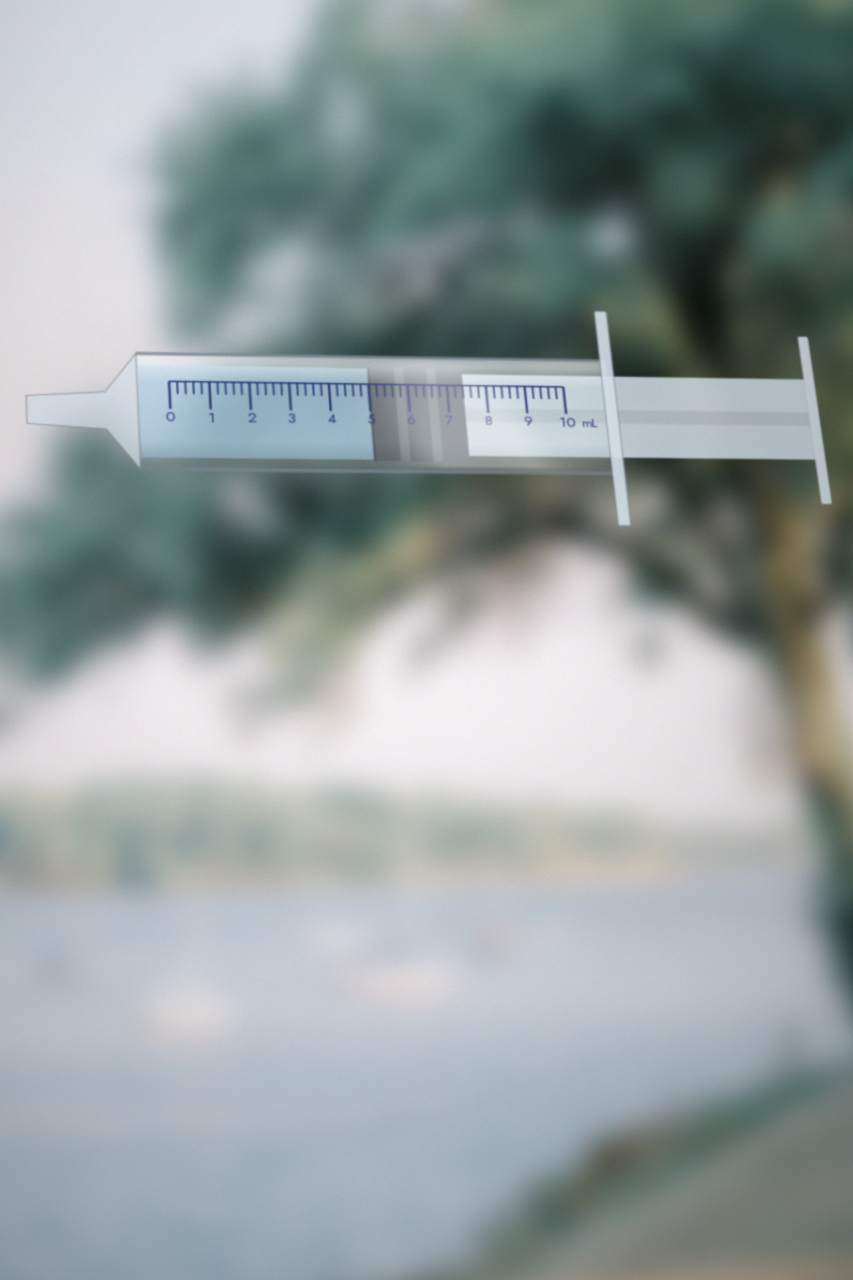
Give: 5 mL
